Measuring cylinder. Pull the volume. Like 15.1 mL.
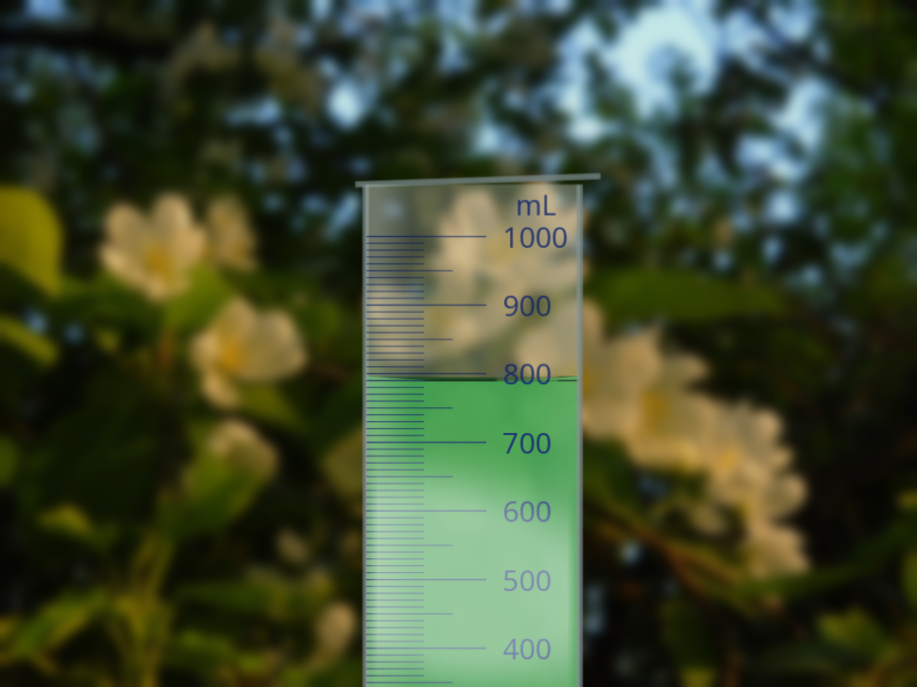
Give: 790 mL
